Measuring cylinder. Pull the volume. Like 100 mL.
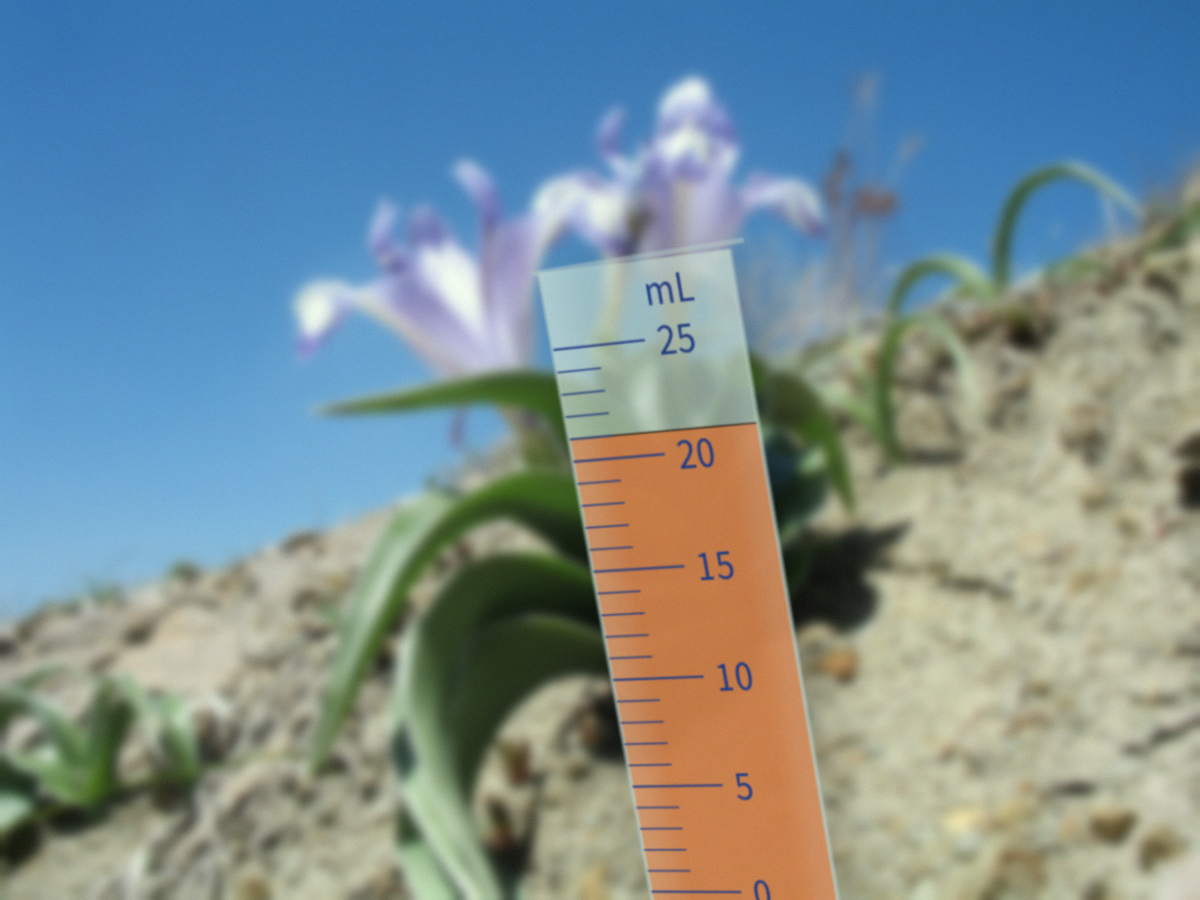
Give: 21 mL
